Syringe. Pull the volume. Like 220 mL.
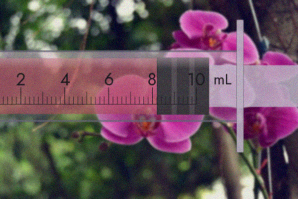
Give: 8.2 mL
